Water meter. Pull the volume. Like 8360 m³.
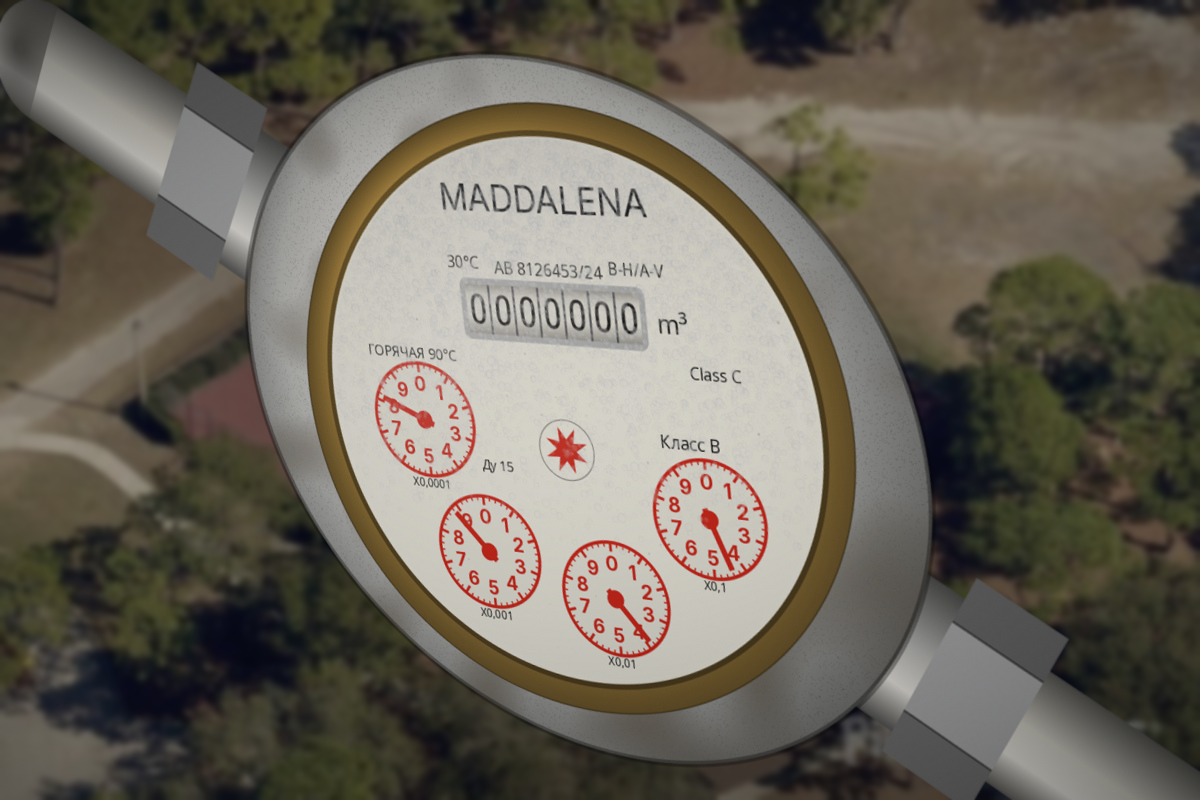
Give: 0.4388 m³
